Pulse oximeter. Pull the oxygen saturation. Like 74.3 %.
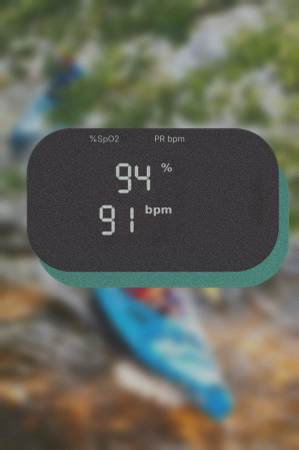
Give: 94 %
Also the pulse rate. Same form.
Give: 91 bpm
